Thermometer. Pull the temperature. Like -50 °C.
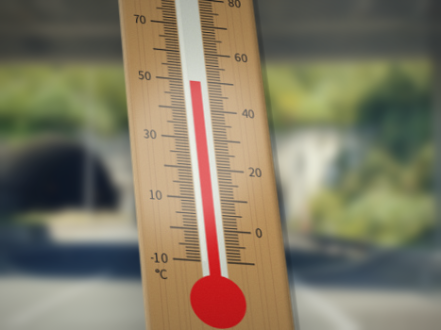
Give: 50 °C
